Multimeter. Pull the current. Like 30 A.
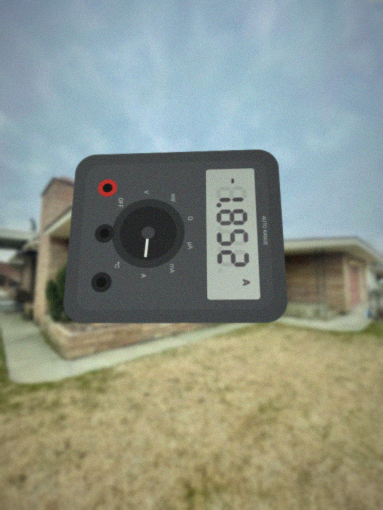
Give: -1.852 A
